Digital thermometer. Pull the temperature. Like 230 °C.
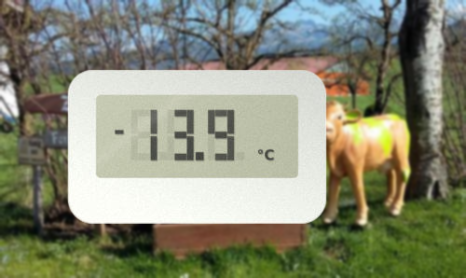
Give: -13.9 °C
